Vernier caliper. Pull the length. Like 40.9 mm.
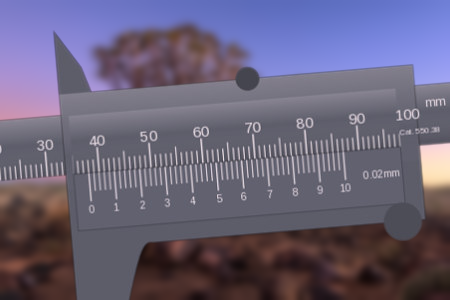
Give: 38.0 mm
